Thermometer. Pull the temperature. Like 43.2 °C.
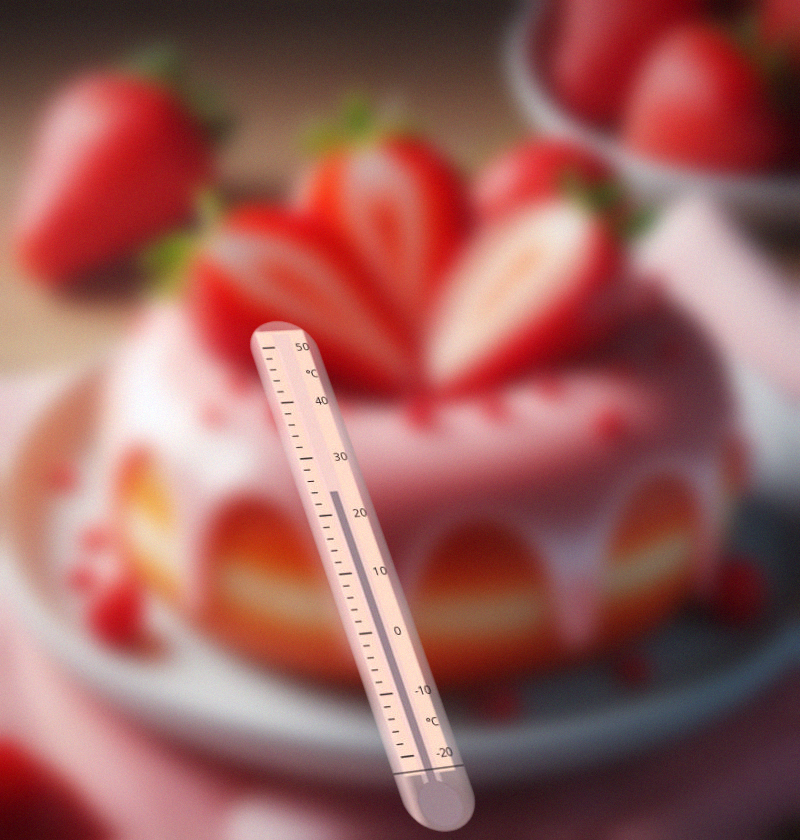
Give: 24 °C
